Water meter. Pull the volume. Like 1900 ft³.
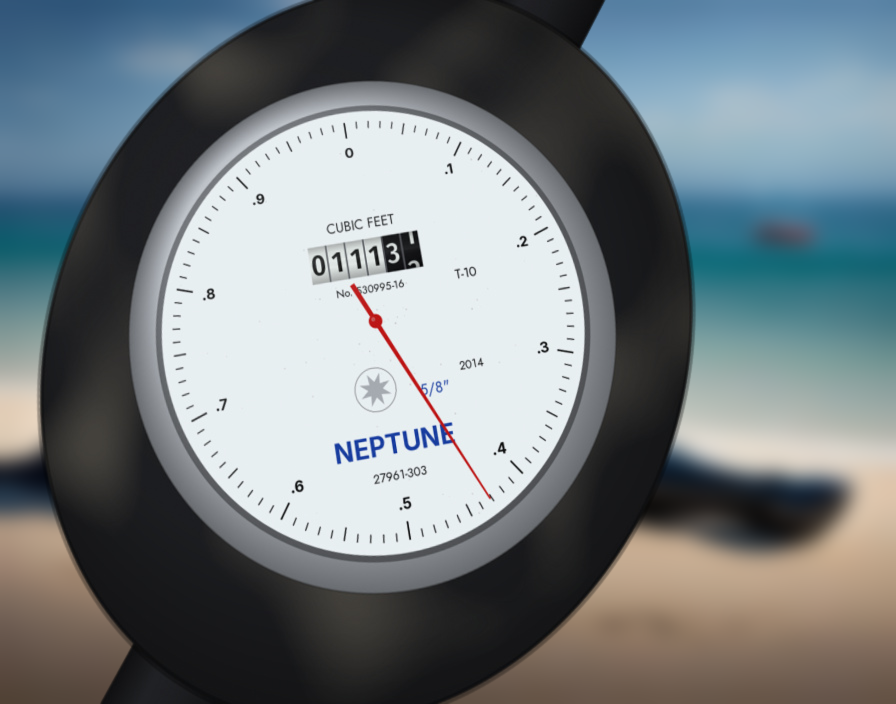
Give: 11131.43 ft³
